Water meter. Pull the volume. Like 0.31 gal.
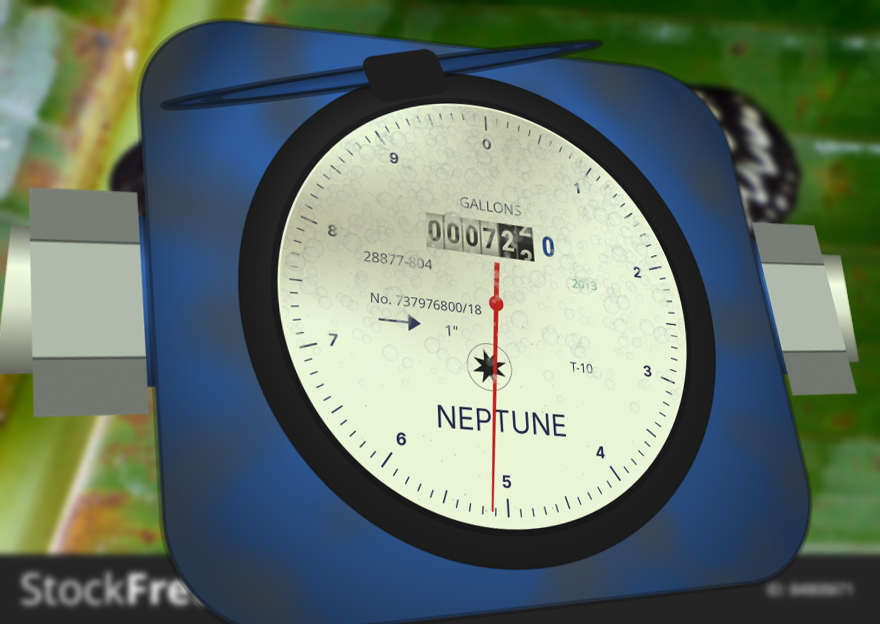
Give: 7225.1 gal
